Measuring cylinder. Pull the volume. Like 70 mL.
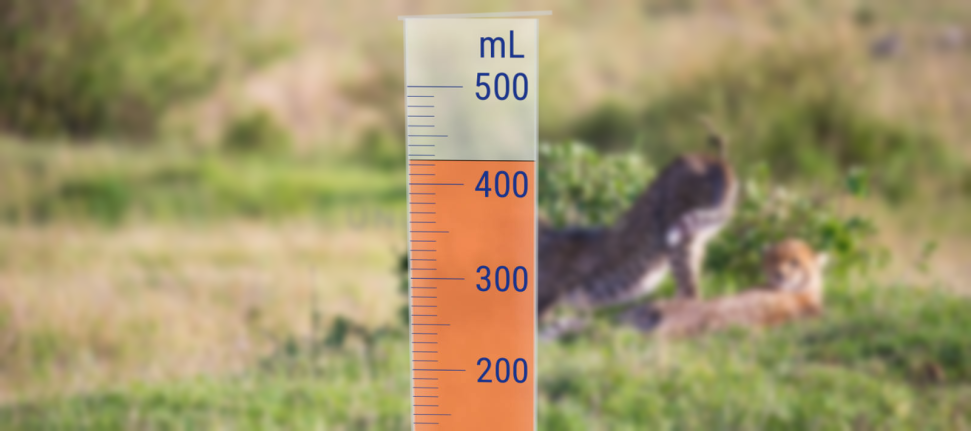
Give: 425 mL
